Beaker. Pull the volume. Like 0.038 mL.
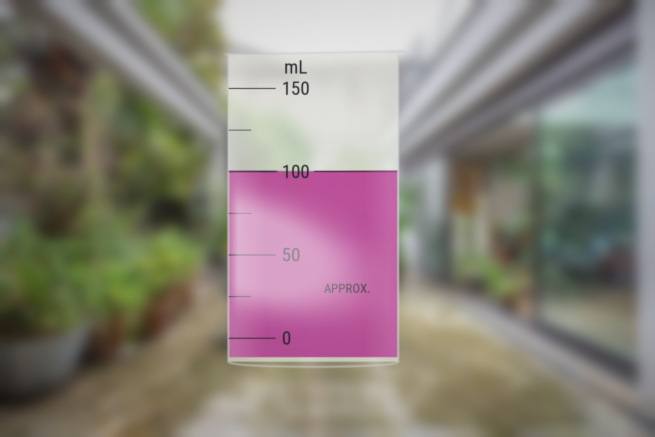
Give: 100 mL
